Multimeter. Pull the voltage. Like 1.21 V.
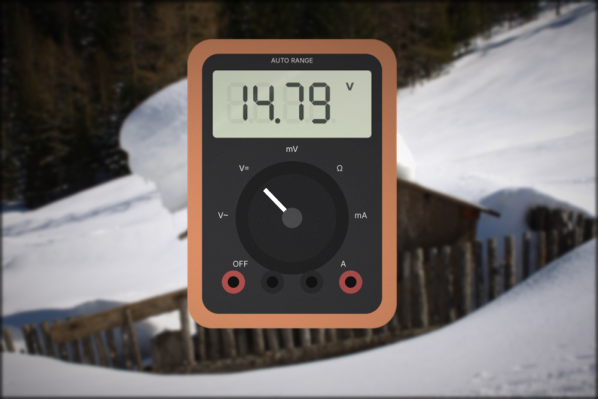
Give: 14.79 V
